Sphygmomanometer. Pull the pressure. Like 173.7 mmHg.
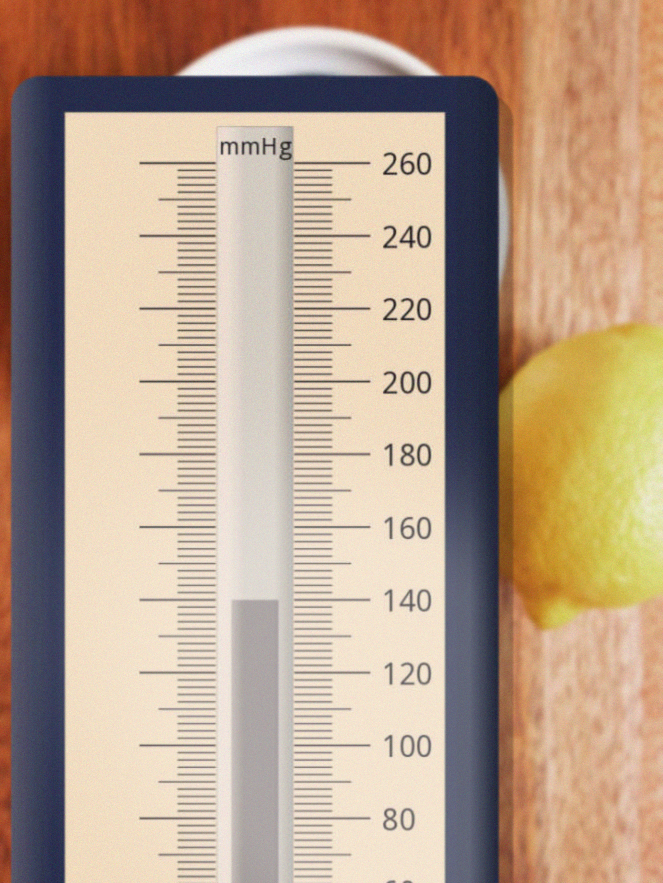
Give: 140 mmHg
